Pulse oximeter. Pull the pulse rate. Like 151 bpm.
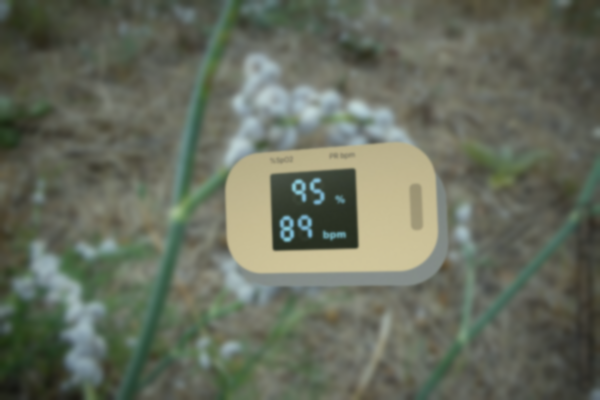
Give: 89 bpm
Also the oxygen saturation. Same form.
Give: 95 %
